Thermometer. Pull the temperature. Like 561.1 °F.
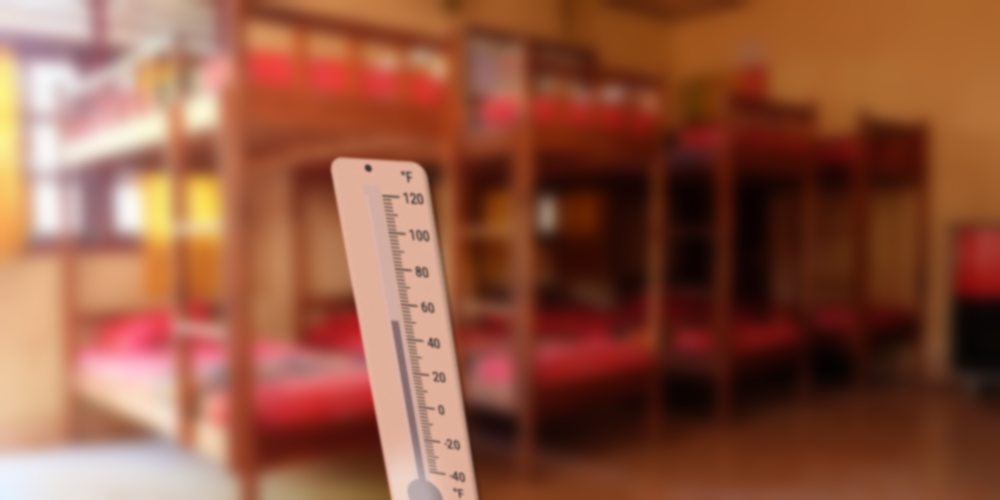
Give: 50 °F
